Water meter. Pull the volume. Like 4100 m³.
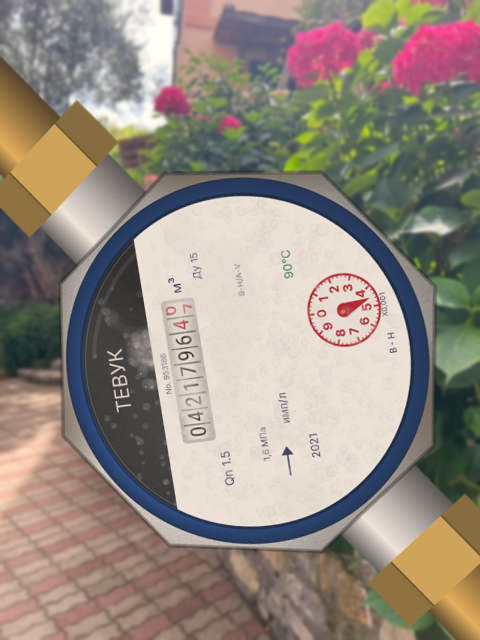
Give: 421796.464 m³
